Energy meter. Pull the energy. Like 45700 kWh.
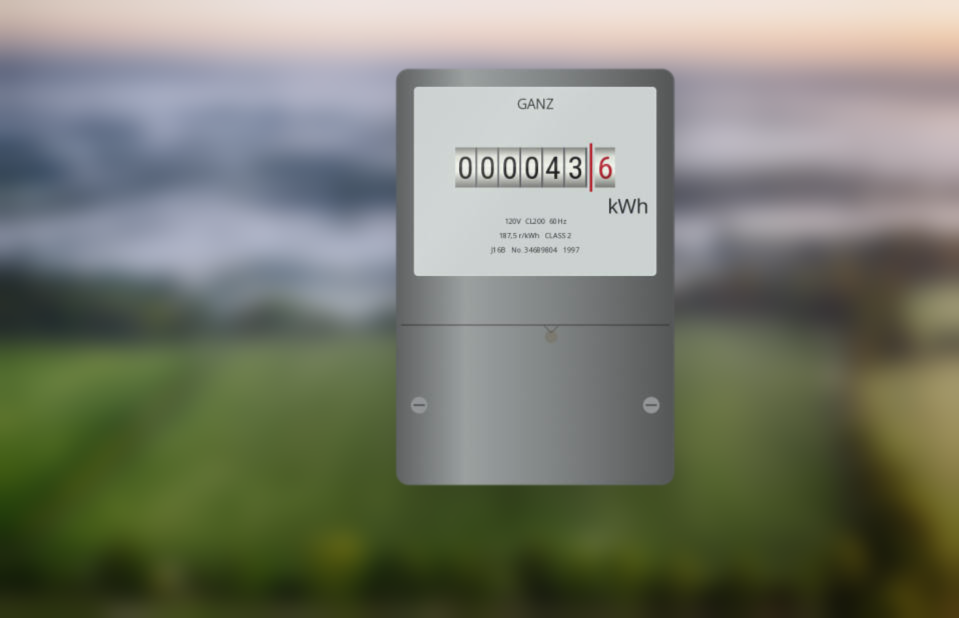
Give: 43.6 kWh
